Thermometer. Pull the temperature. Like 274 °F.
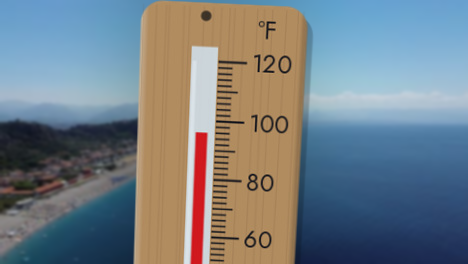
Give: 96 °F
